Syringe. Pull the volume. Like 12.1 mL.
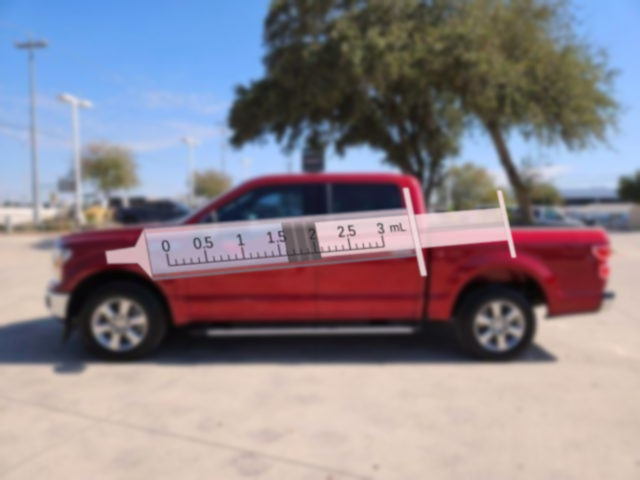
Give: 1.6 mL
